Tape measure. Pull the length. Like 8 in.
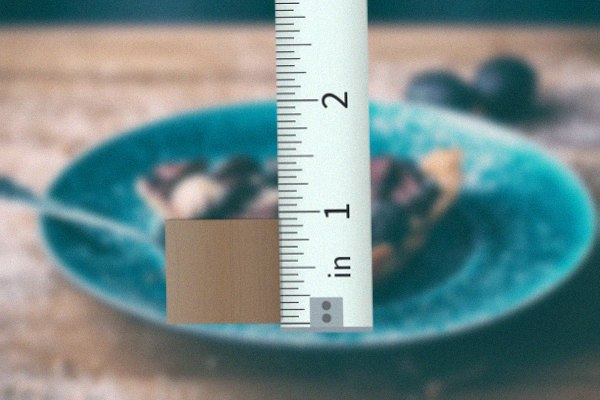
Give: 0.9375 in
